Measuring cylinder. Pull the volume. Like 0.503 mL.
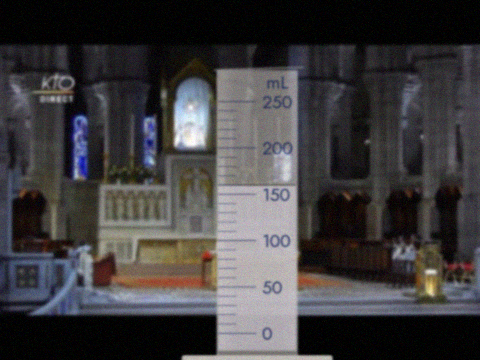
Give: 160 mL
